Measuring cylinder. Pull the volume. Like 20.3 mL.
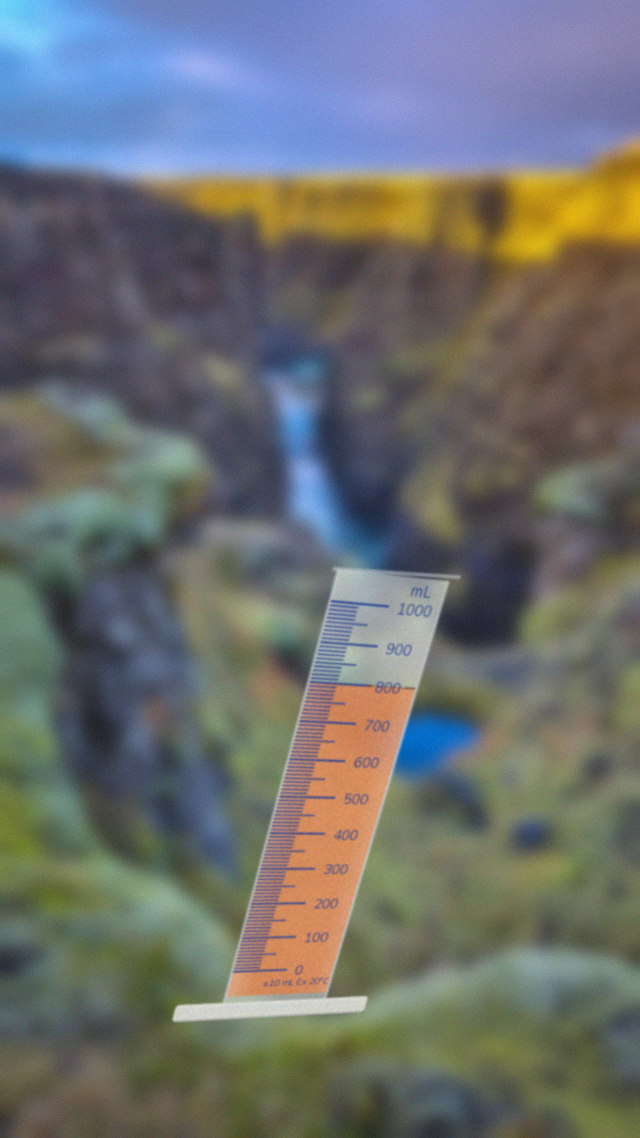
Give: 800 mL
